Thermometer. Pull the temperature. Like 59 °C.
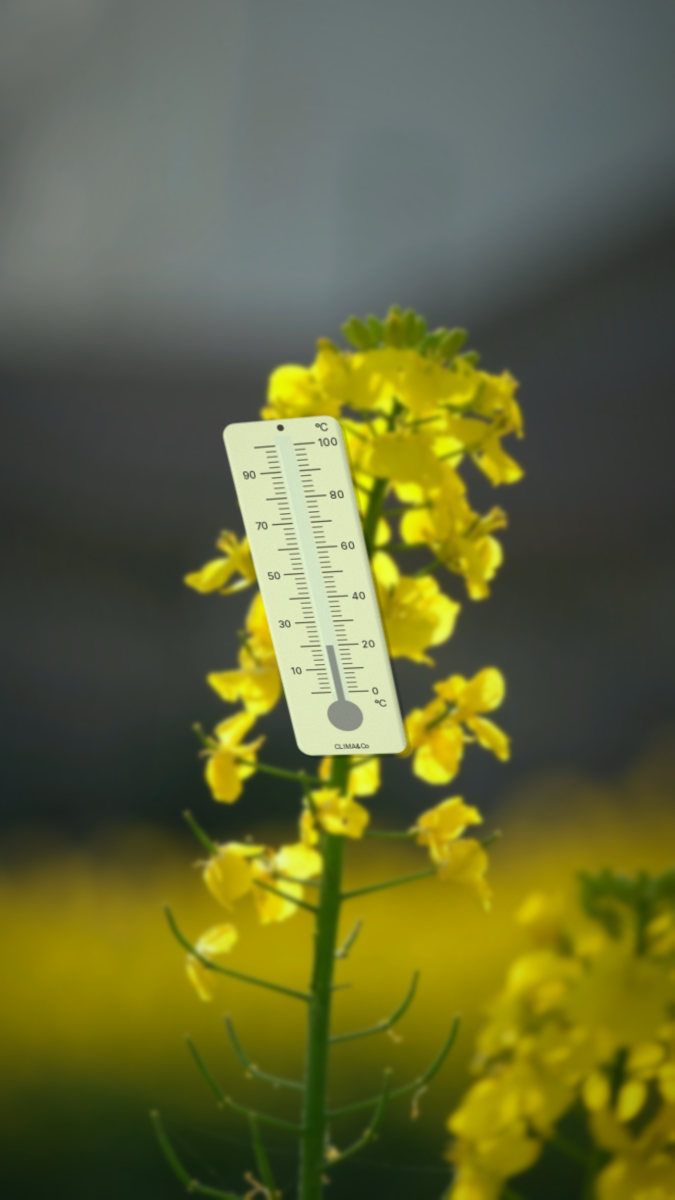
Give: 20 °C
